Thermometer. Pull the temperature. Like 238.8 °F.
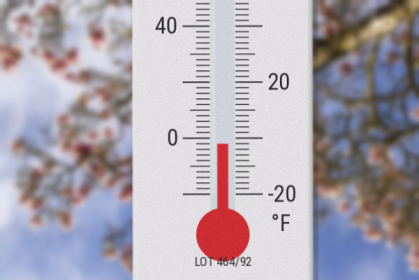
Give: -2 °F
